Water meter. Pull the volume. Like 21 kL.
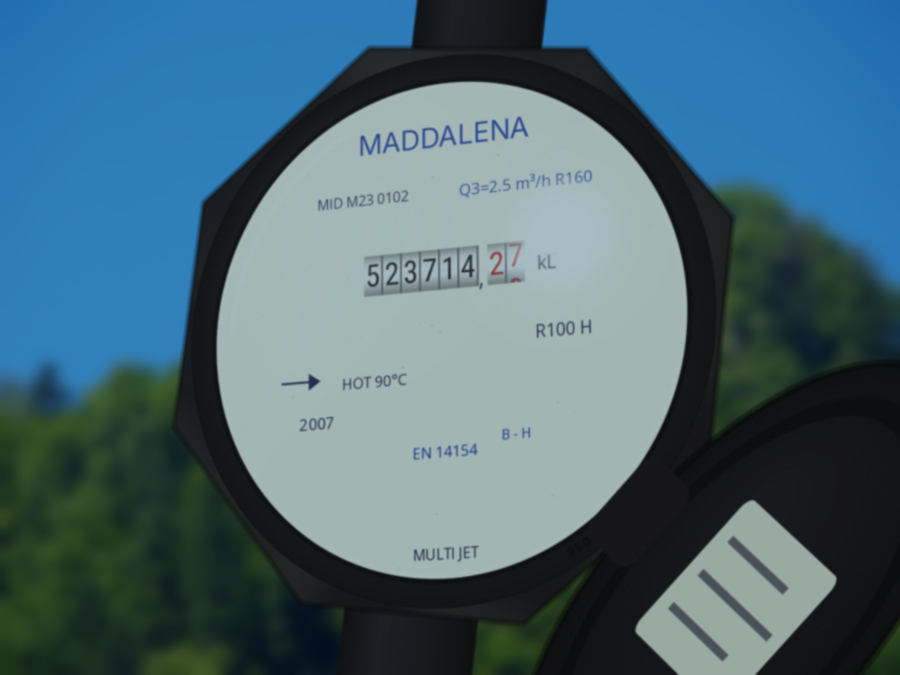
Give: 523714.27 kL
